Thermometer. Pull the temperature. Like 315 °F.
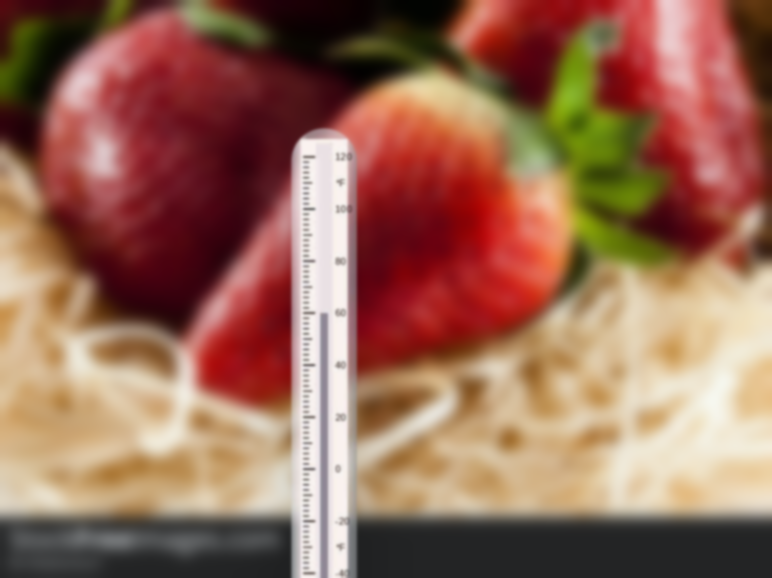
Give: 60 °F
